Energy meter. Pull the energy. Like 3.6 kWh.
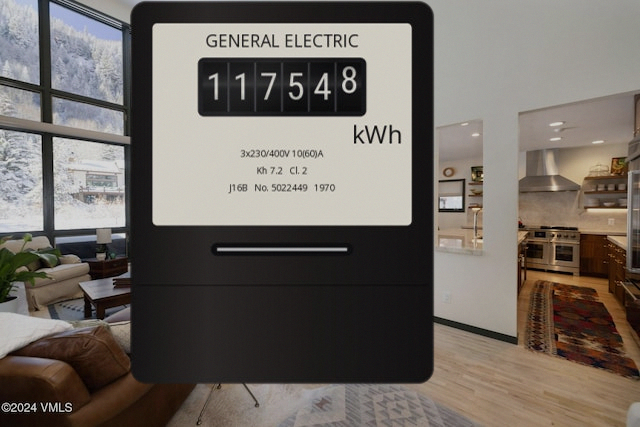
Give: 117548 kWh
